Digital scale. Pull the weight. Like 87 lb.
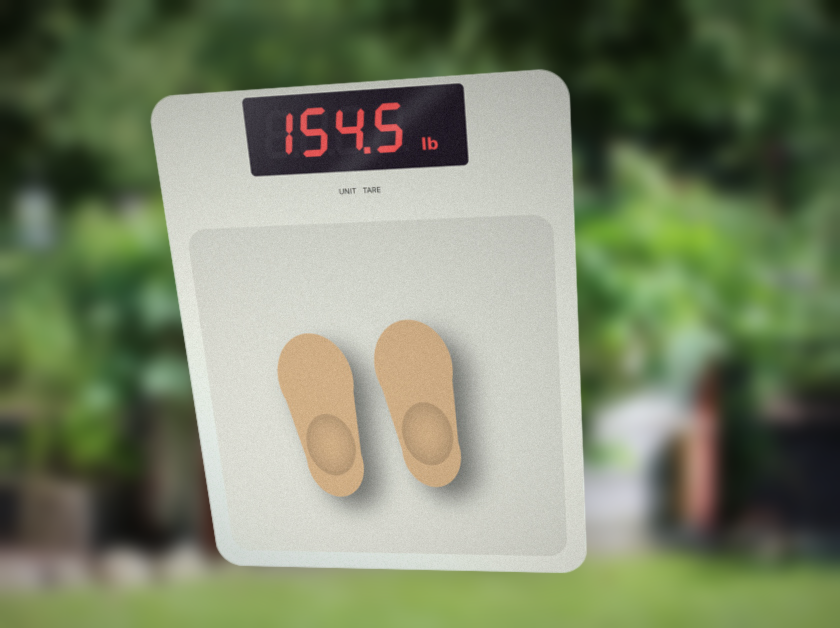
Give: 154.5 lb
